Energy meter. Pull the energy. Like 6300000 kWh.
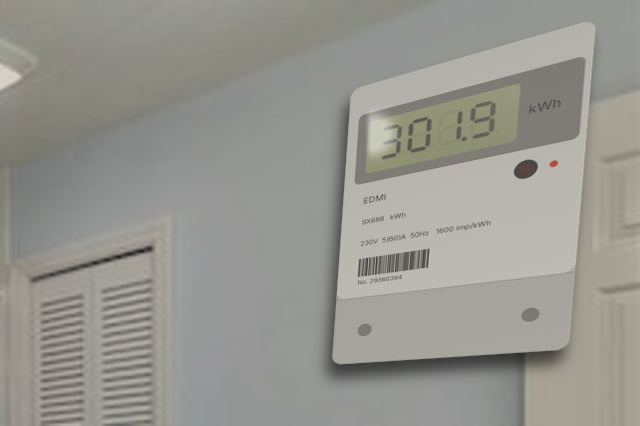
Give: 301.9 kWh
